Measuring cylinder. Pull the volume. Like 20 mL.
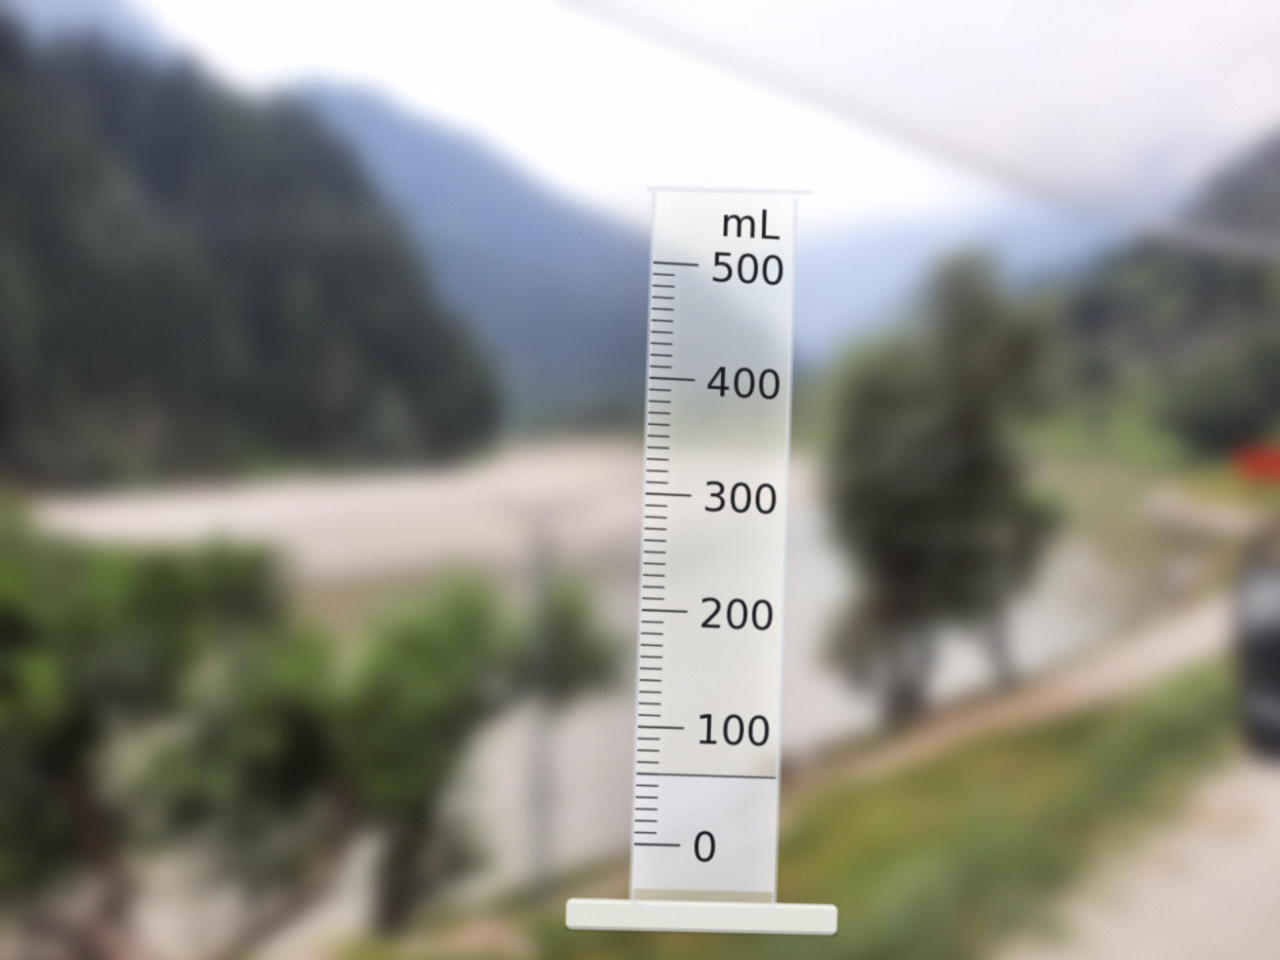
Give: 60 mL
